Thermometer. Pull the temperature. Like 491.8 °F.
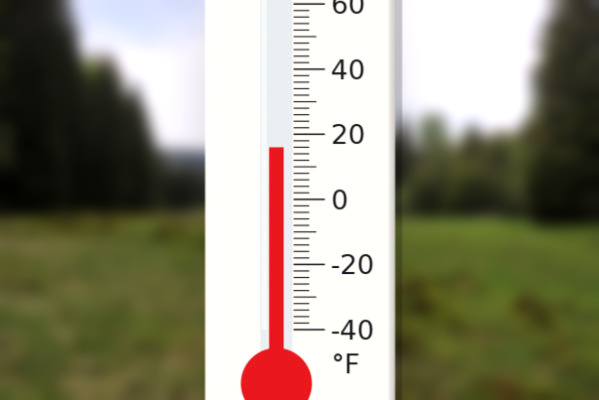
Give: 16 °F
